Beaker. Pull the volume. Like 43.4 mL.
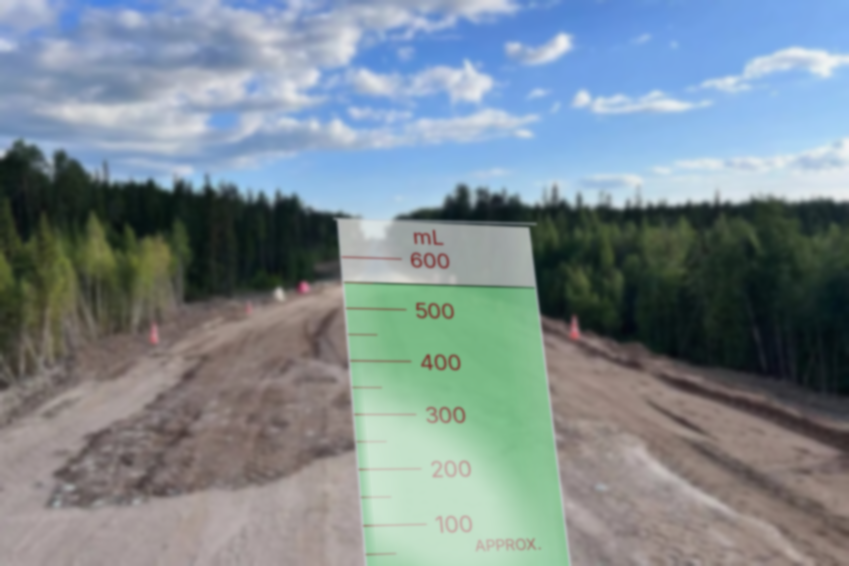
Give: 550 mL
